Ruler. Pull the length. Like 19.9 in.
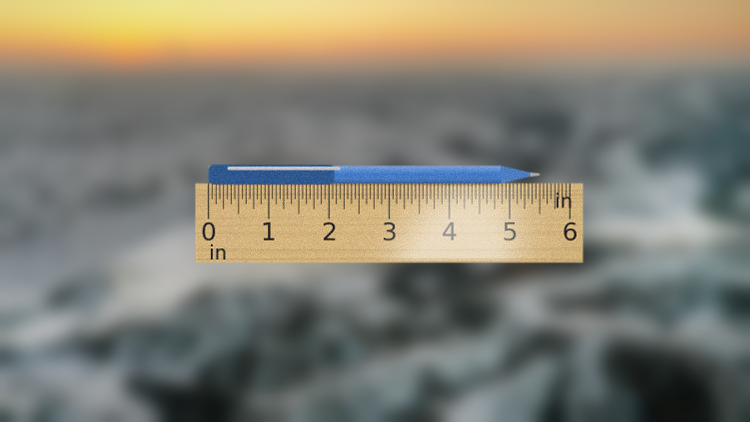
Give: 5.5 in
